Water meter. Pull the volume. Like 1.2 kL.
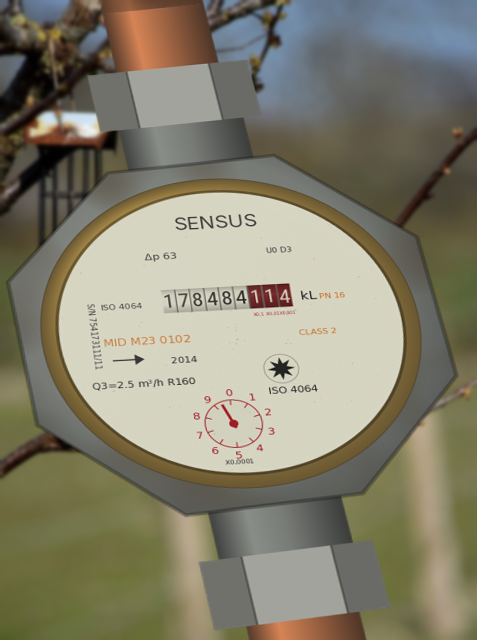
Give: 178484.1139 kL
